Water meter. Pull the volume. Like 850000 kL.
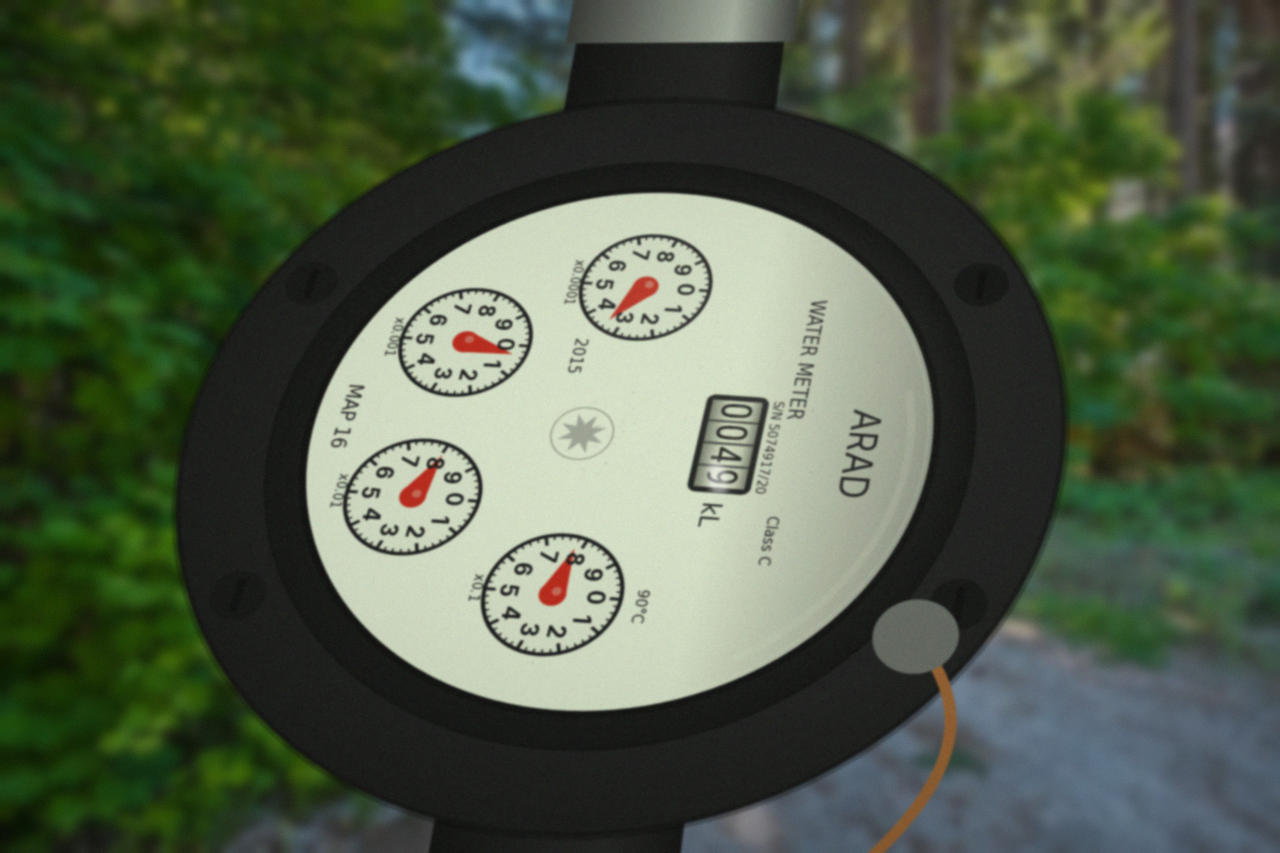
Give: 49.7803 kL
